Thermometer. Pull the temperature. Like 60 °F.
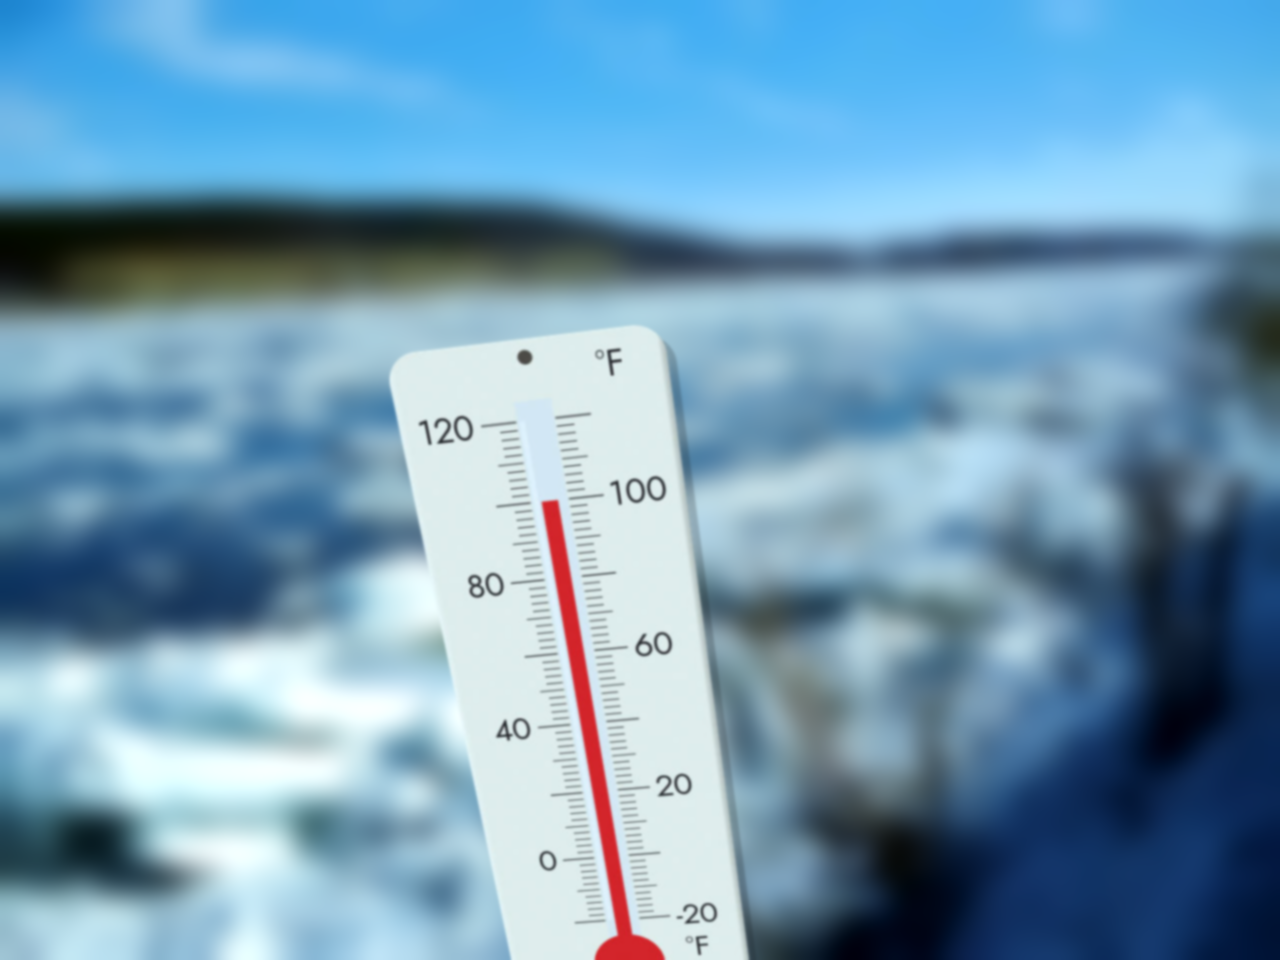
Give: 100 °F
